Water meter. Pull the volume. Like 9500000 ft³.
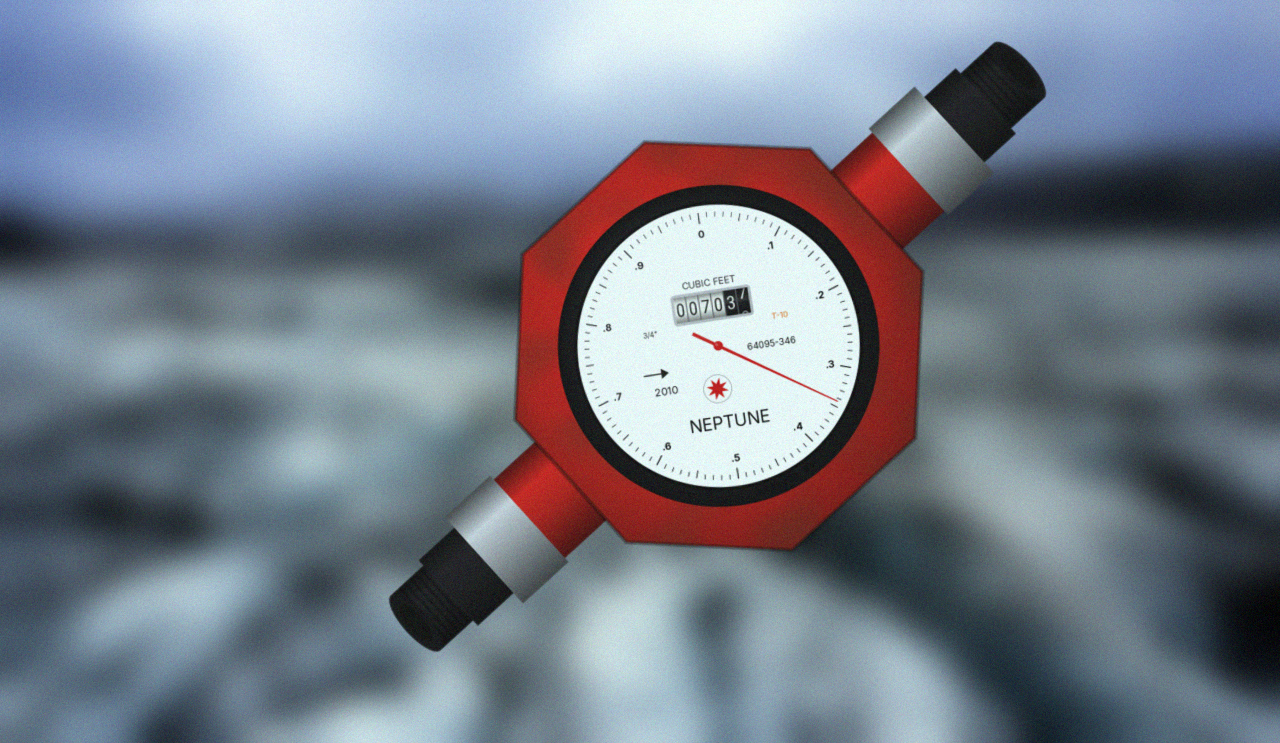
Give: 7037.34 ft³
